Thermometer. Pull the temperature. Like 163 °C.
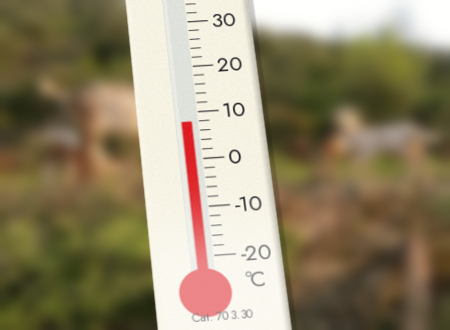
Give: 8 °C
